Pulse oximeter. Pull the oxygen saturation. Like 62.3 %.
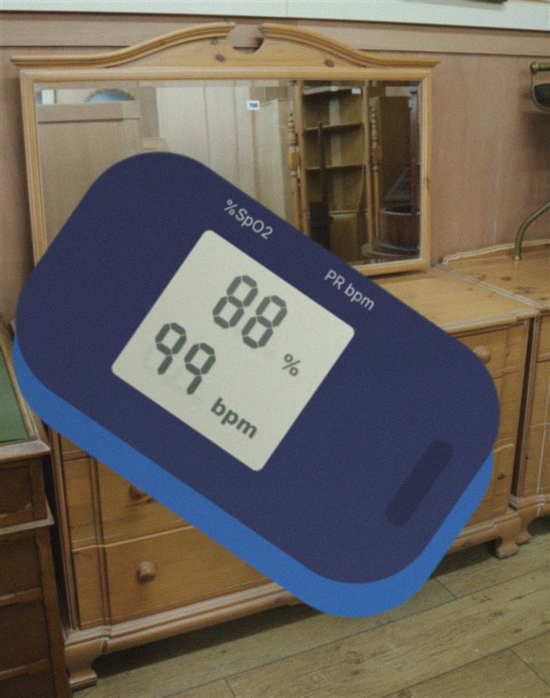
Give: 88 %
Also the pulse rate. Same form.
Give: 99 bpm
